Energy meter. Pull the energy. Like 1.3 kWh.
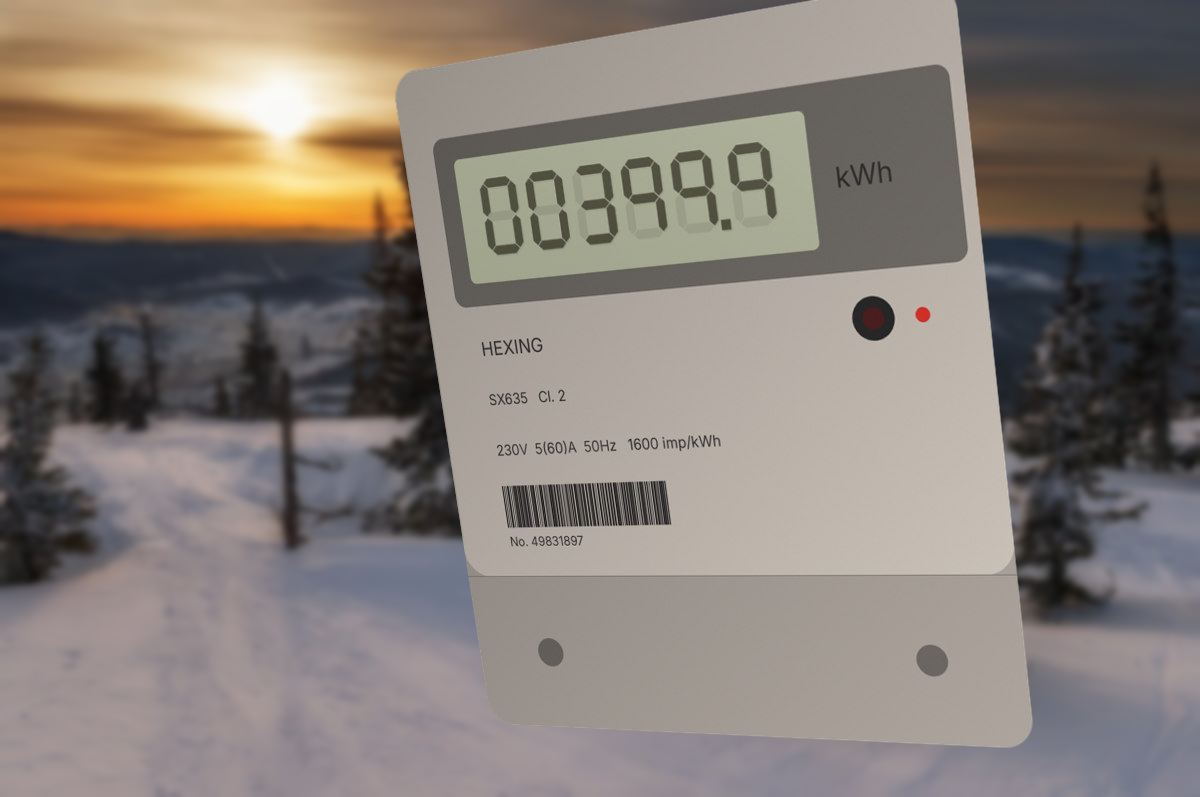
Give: 399.9 kWh
